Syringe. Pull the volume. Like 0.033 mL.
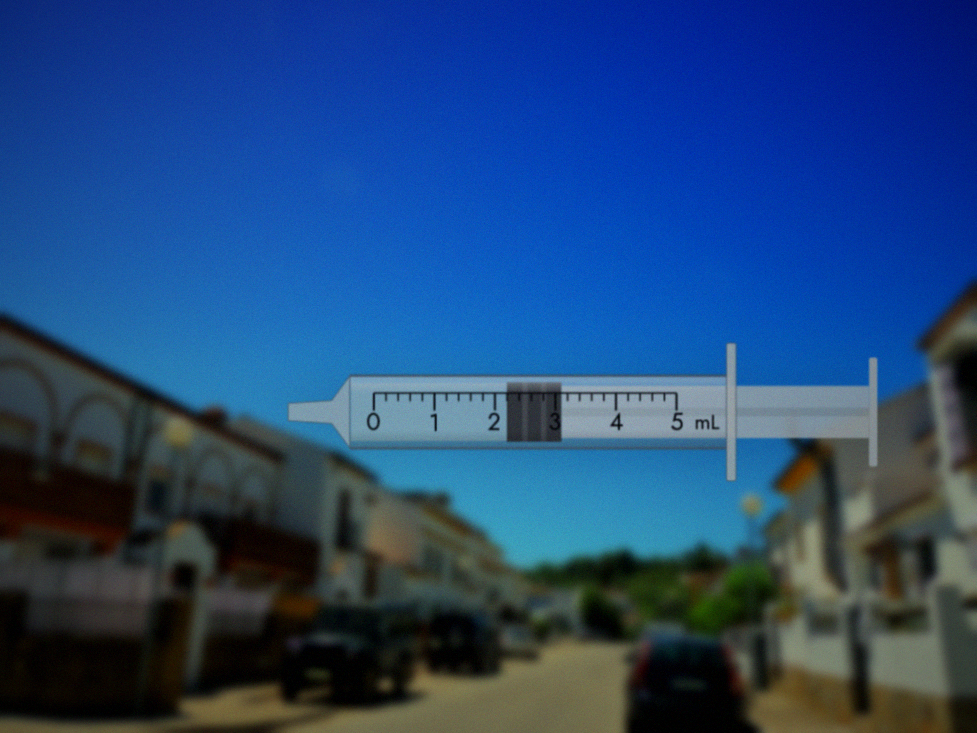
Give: 2.2 mL
